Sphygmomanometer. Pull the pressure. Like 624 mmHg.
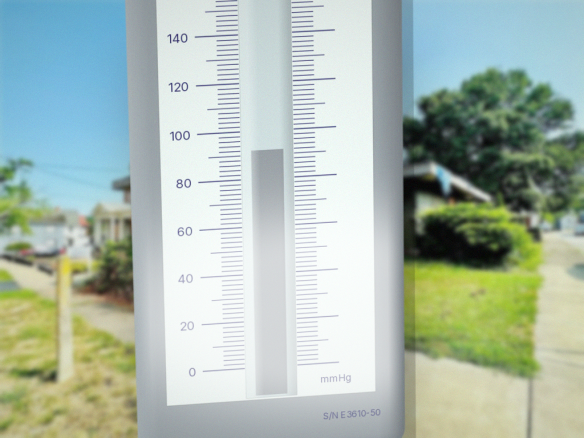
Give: 92 mmHg
